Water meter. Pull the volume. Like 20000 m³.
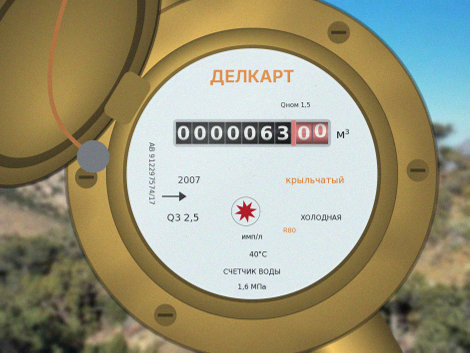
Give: 63.00 m³
